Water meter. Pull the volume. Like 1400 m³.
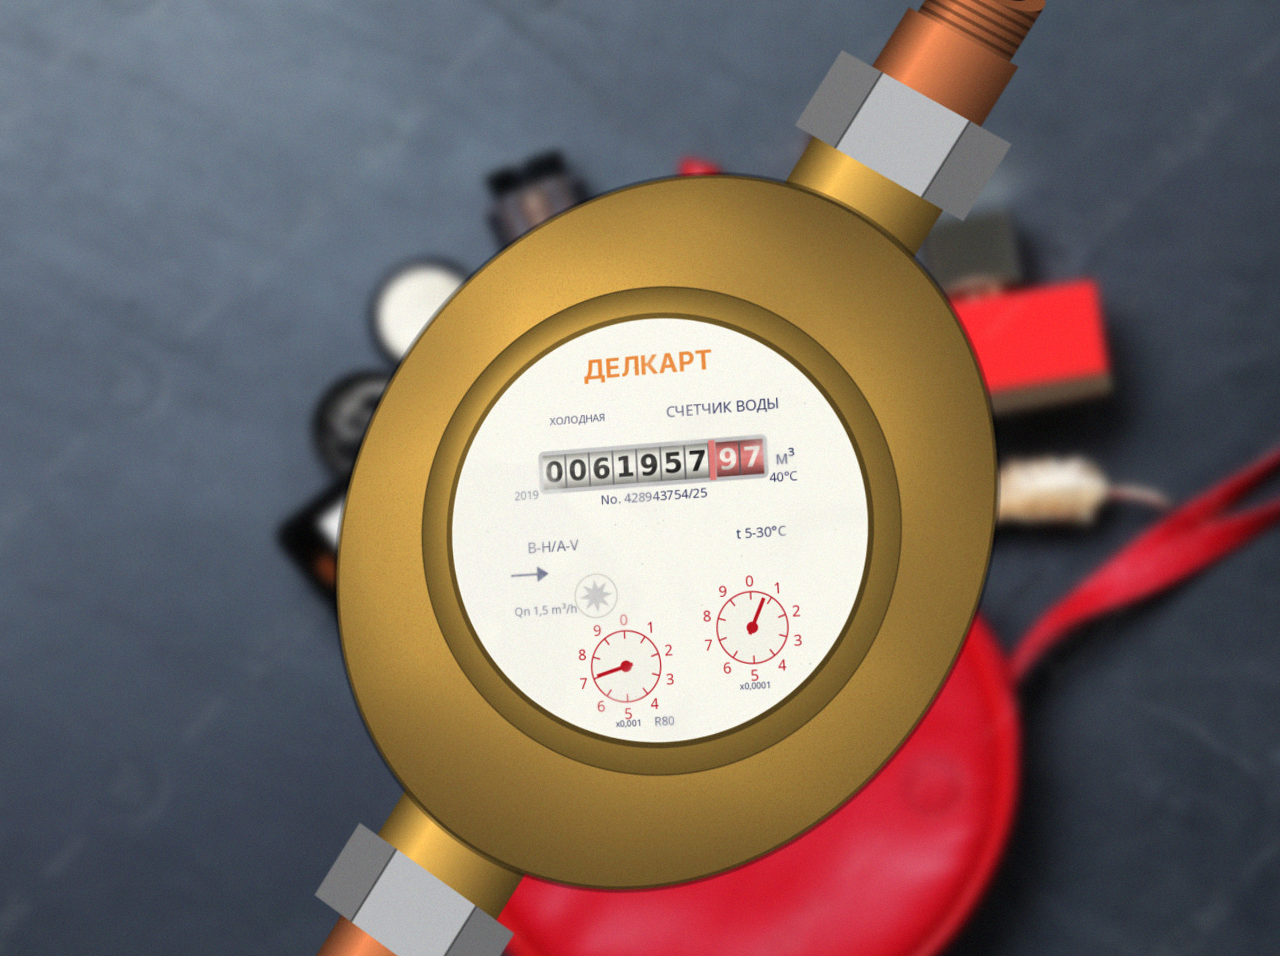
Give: 61957.9770 m³
